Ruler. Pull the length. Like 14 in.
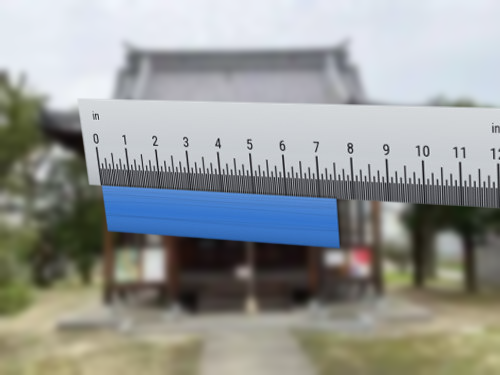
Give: 7.5 in
